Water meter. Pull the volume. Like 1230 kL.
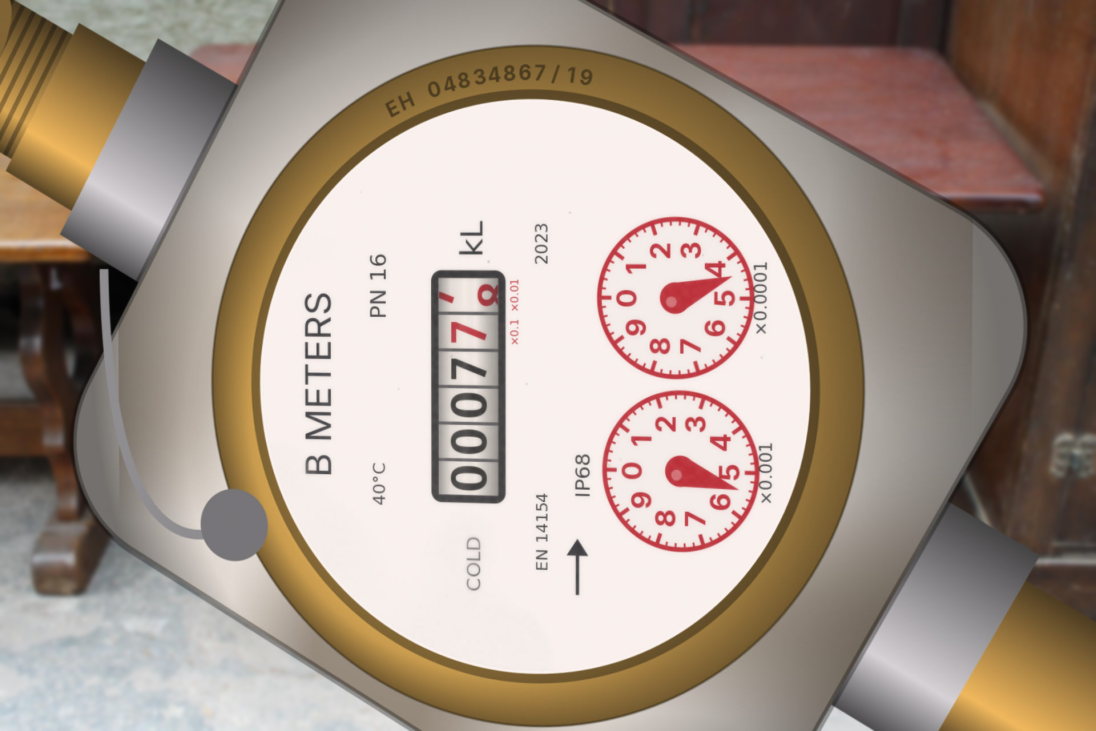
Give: 7.7754 kL
